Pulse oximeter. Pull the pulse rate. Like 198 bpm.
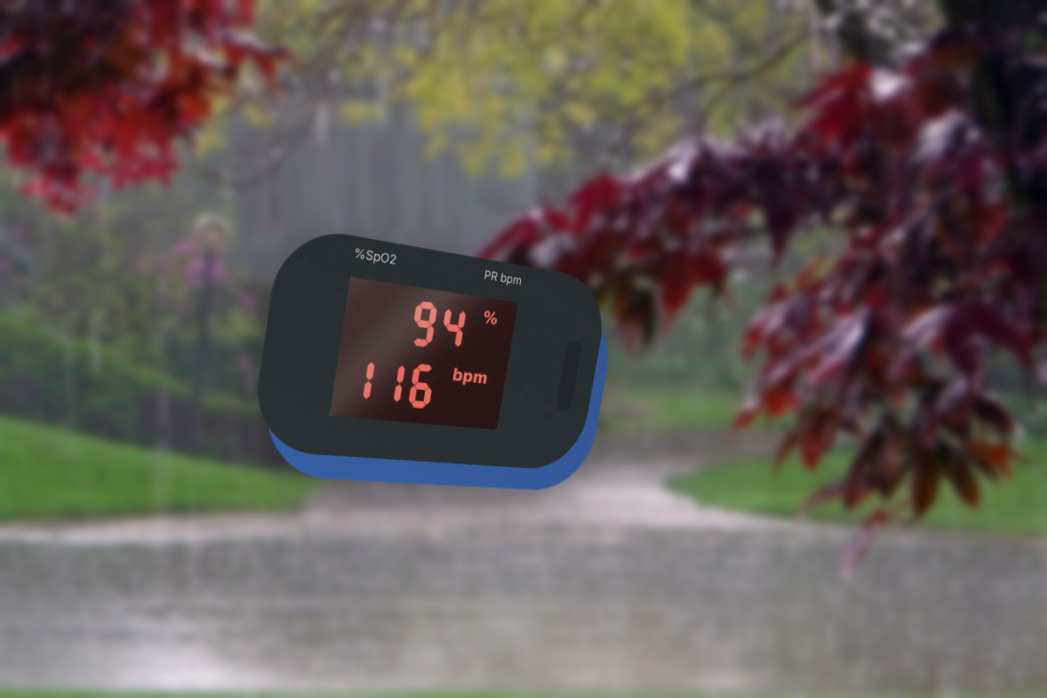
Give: 116 bpm
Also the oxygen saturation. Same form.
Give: 94 %
